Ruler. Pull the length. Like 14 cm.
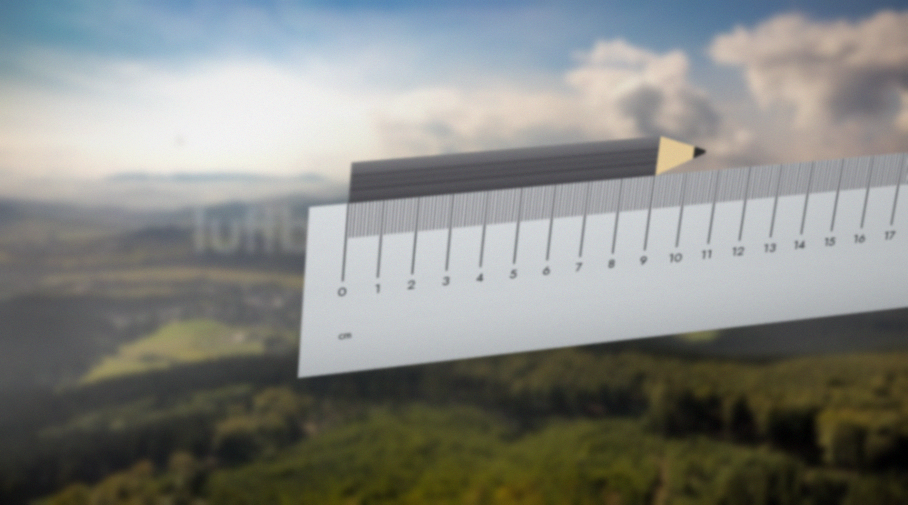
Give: 10.5 cm
